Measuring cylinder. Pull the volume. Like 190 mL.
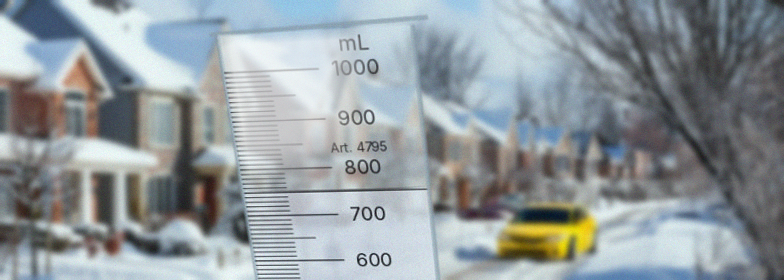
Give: 750 mL
